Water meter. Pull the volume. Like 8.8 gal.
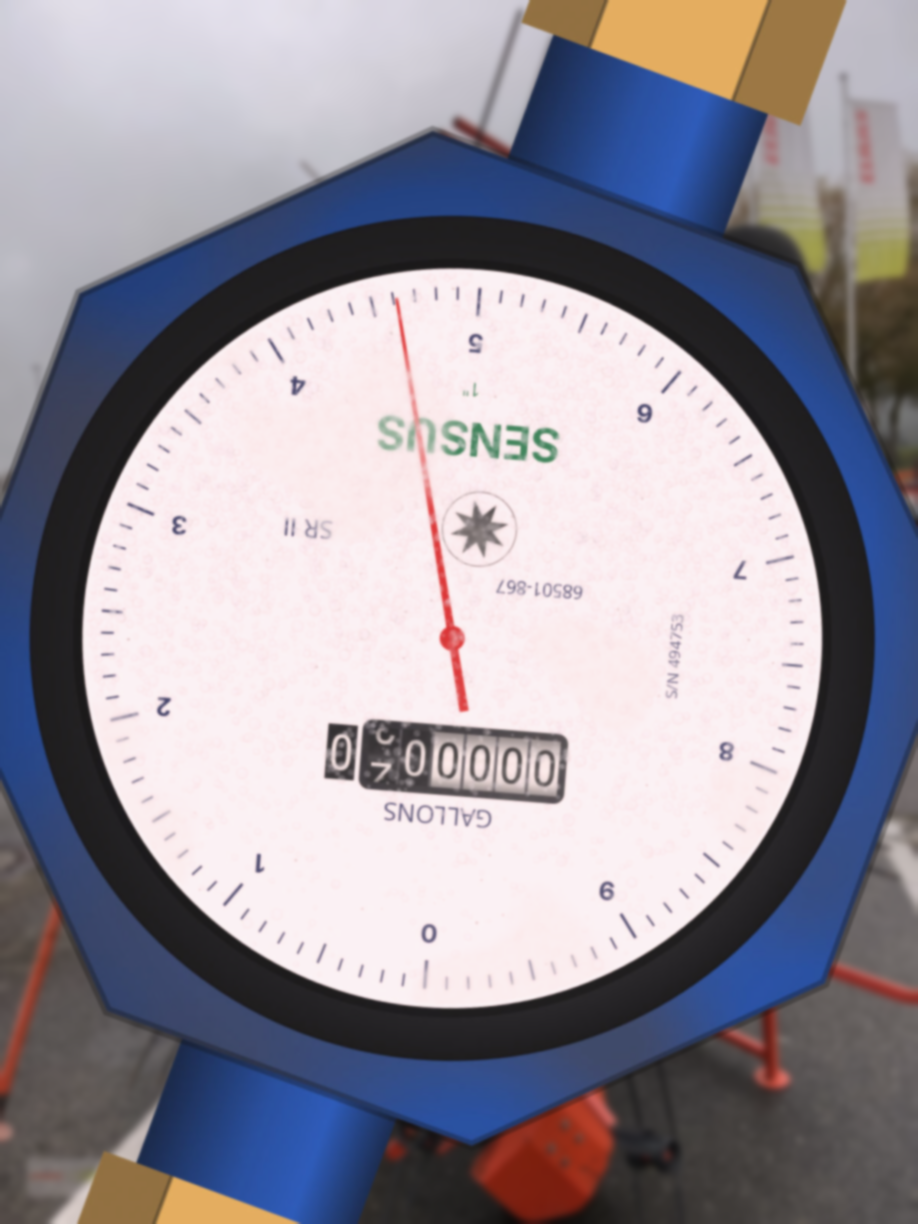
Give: 24.6 gal
